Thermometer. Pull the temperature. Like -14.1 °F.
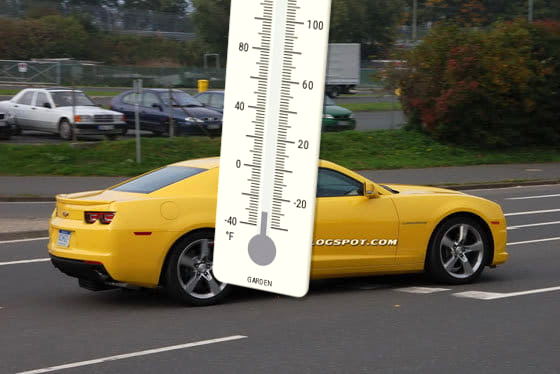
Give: -30 °F
